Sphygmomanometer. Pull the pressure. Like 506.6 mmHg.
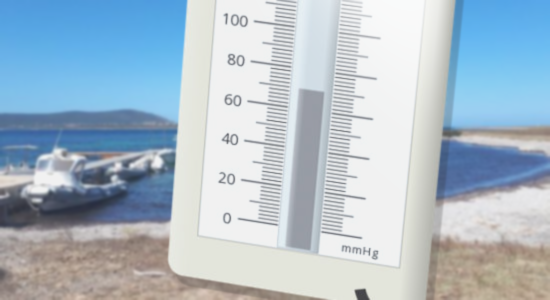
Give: 70 mmHg
